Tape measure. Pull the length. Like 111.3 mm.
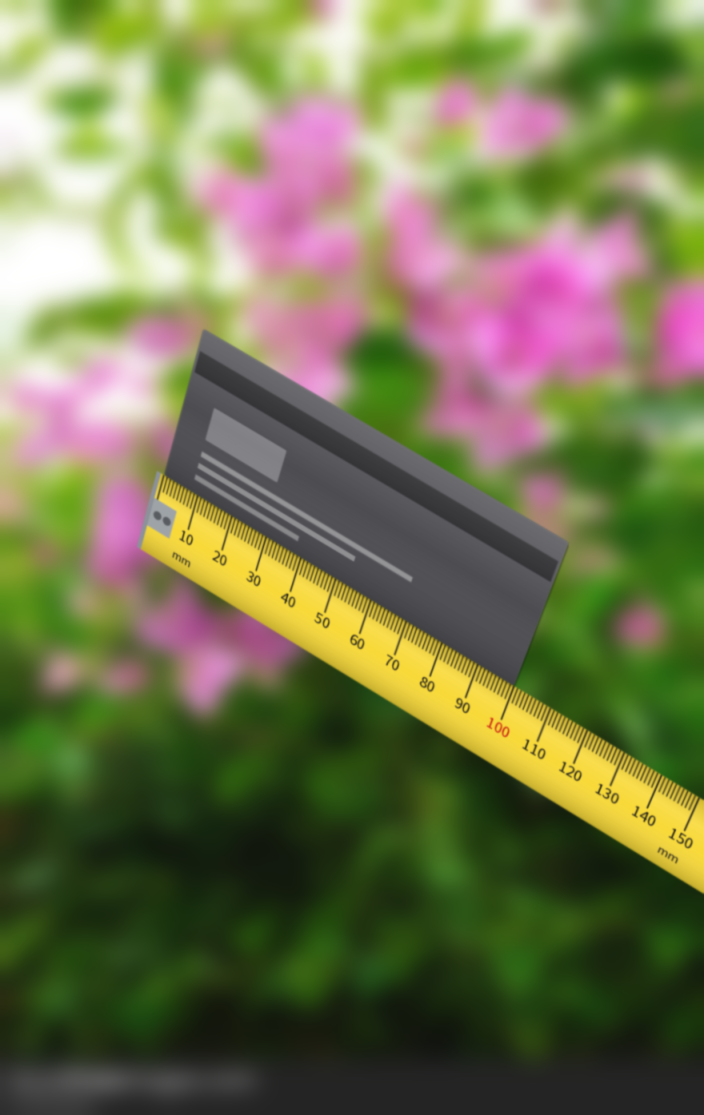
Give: 100 mm
